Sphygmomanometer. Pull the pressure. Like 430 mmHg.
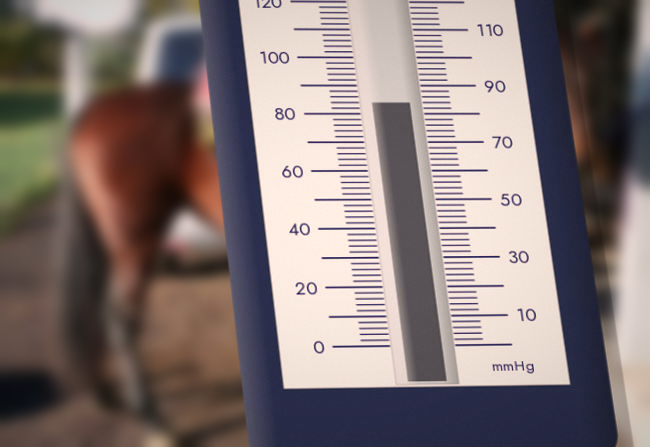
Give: 84 mmHg
